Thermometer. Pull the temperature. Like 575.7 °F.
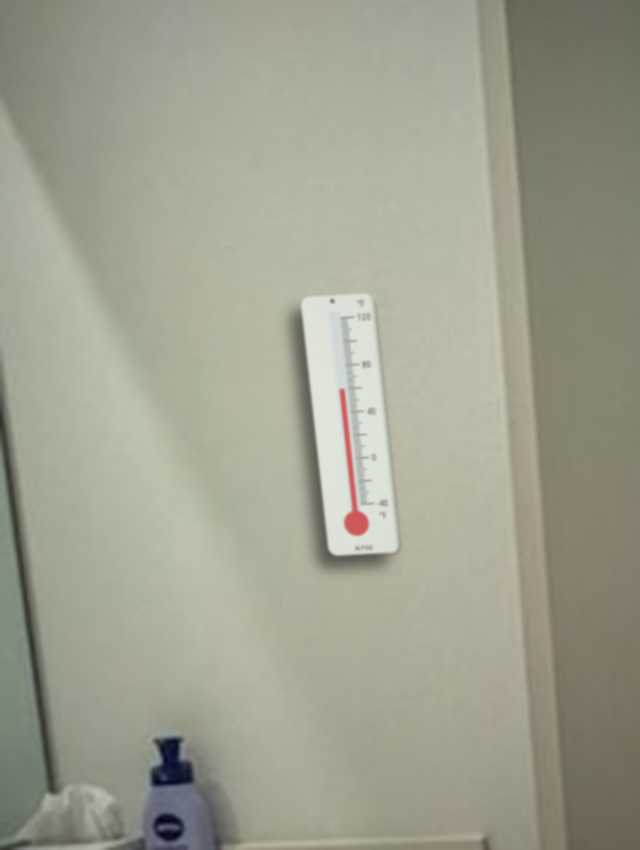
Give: 60 °F
